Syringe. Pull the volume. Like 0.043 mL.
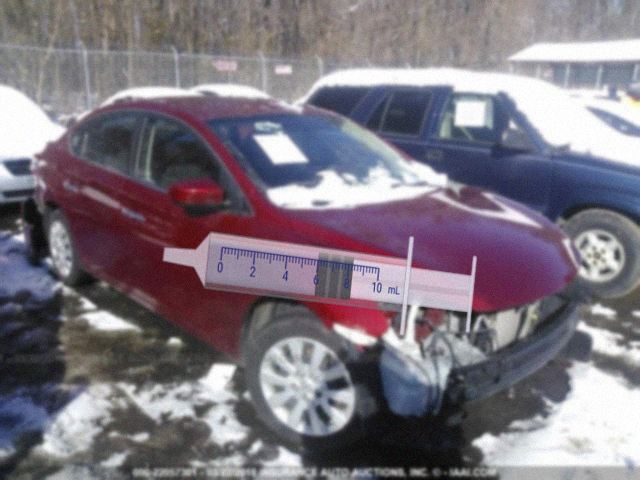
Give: 6 mL
